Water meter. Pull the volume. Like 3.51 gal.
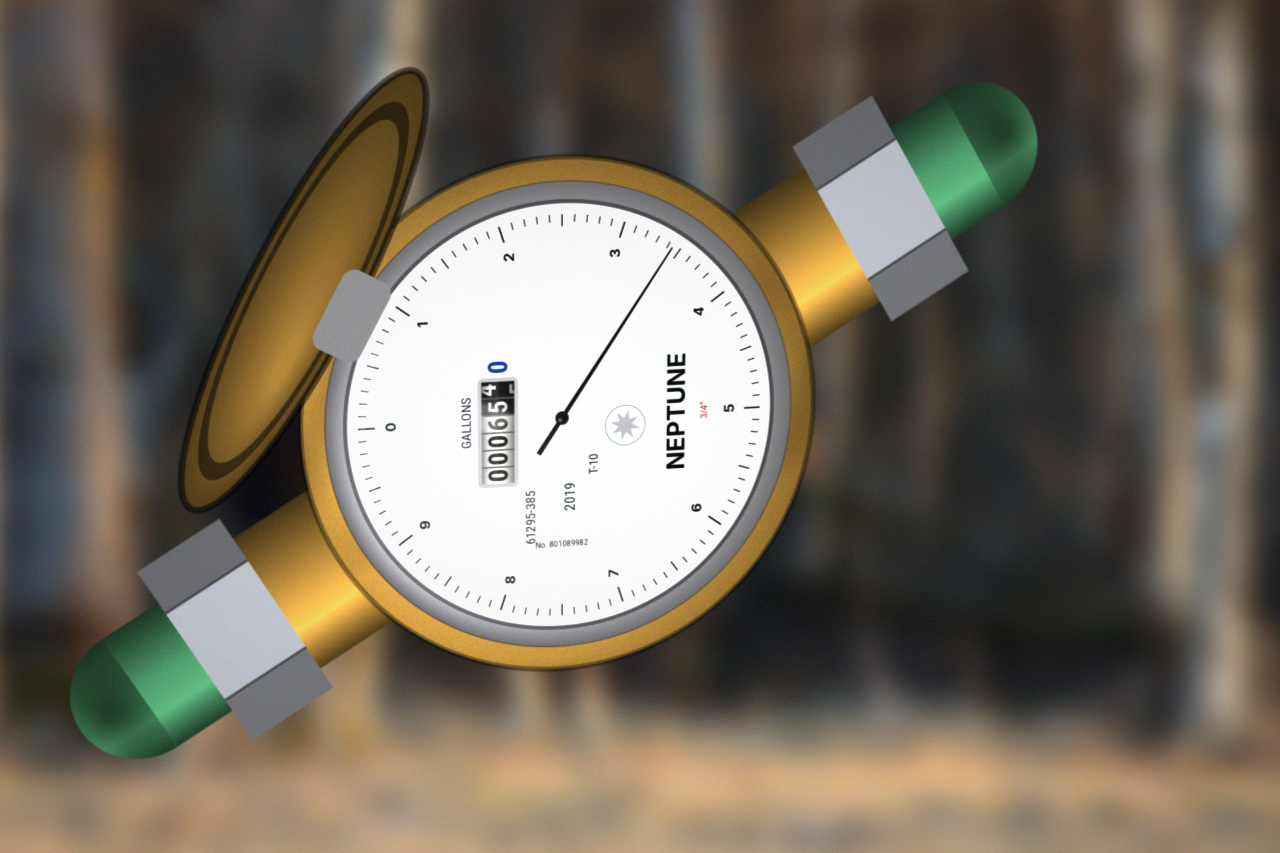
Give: 6543.4 gal
